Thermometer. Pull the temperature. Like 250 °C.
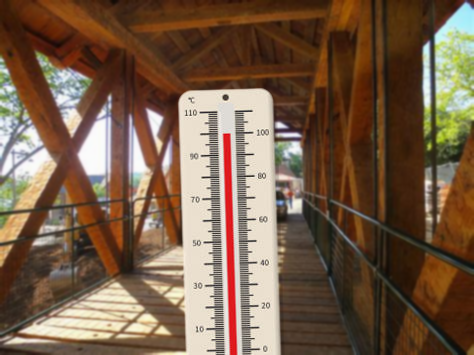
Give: 100 °C
